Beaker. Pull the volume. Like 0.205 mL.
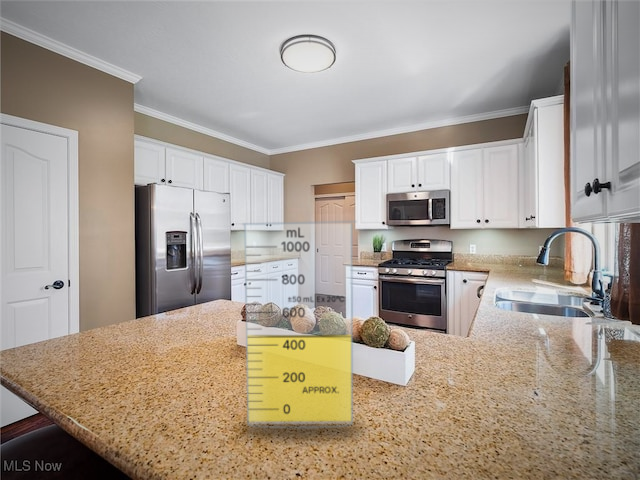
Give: 450 mL
